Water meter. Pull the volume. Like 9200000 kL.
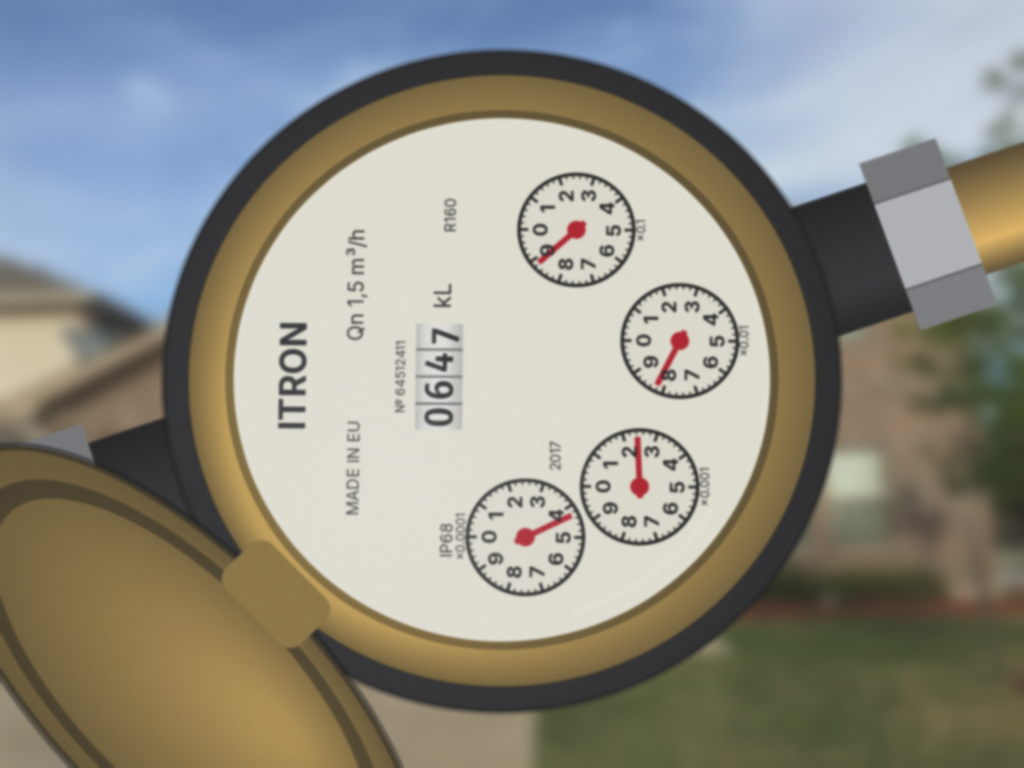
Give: 646.8824 kL
